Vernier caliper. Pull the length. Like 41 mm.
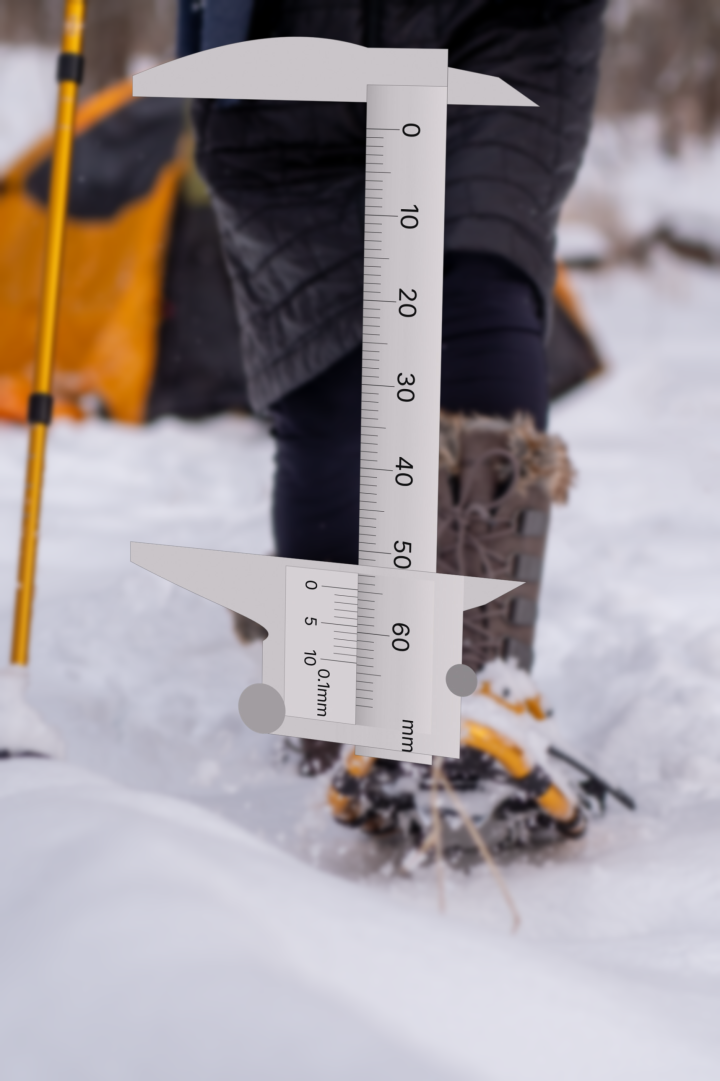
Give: 54.8 mm
